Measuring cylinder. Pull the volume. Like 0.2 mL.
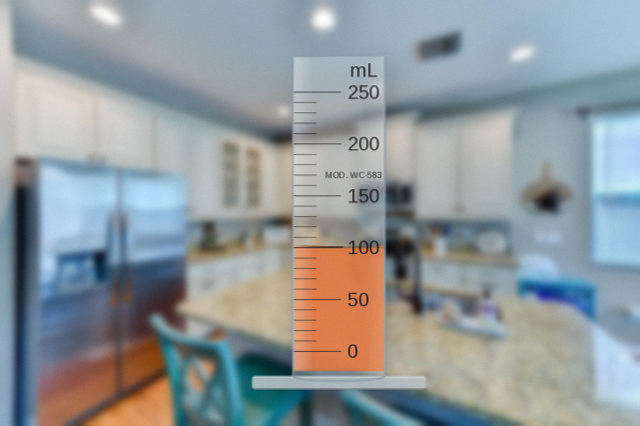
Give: 100 mL
